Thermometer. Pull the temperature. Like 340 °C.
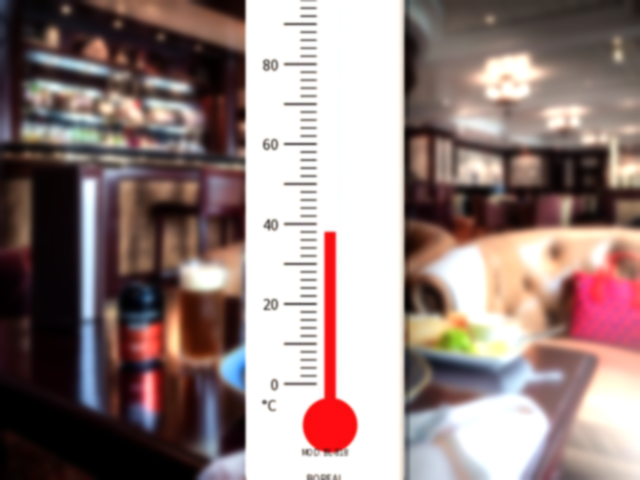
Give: 38 °C
